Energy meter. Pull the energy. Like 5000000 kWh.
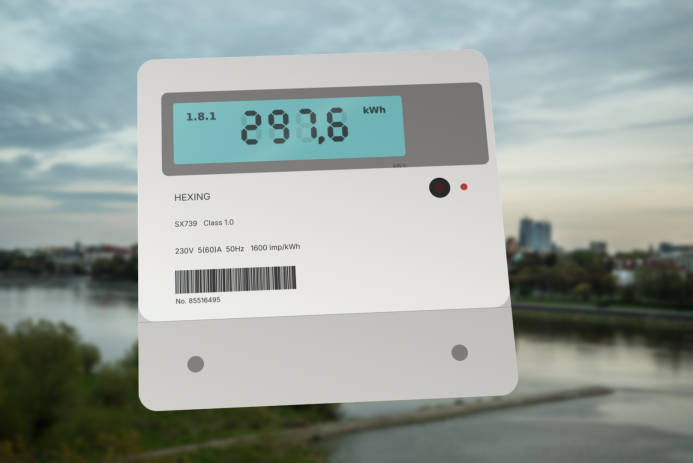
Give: 297.6 kWh
